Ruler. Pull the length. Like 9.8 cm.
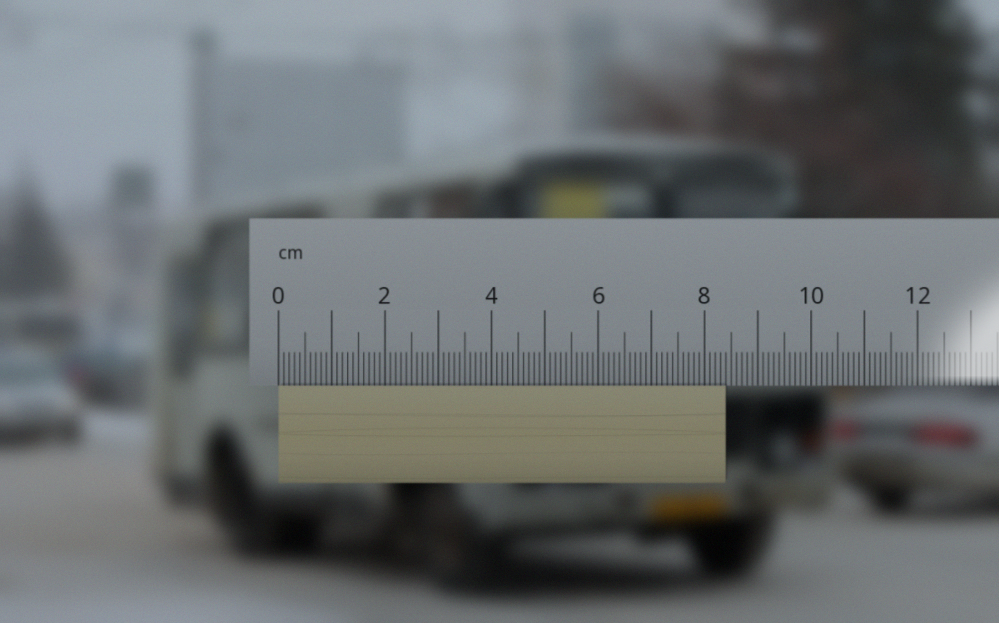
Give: 8.4 cm
